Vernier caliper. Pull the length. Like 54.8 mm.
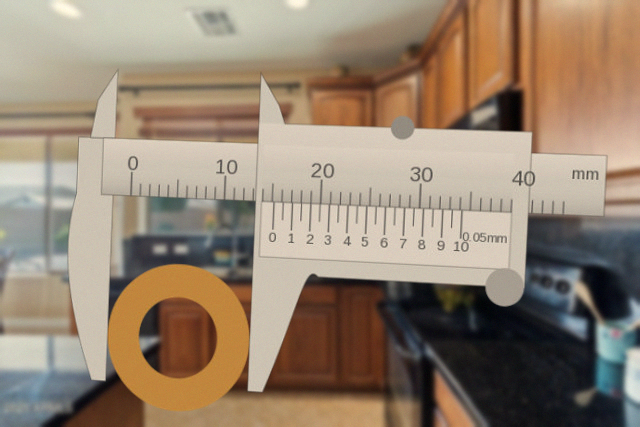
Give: 15.2 mm
